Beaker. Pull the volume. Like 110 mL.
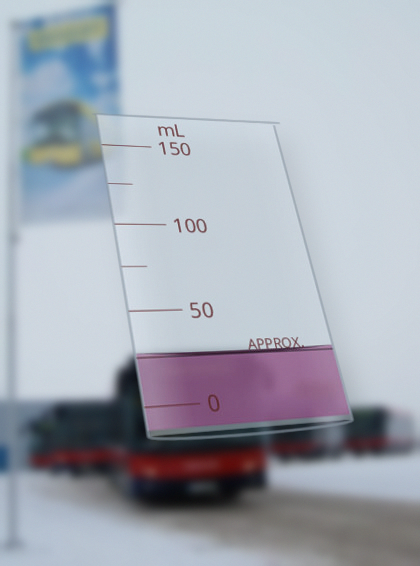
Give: 25 mL
